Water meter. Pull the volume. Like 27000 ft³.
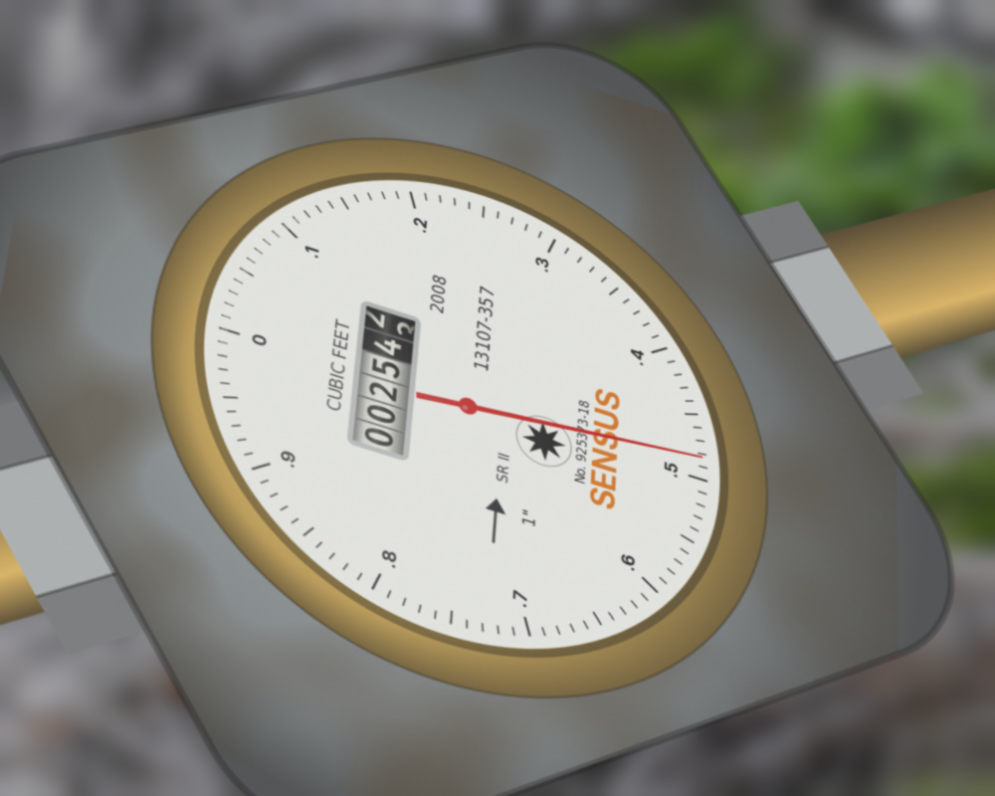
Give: 2542.48 ft³
